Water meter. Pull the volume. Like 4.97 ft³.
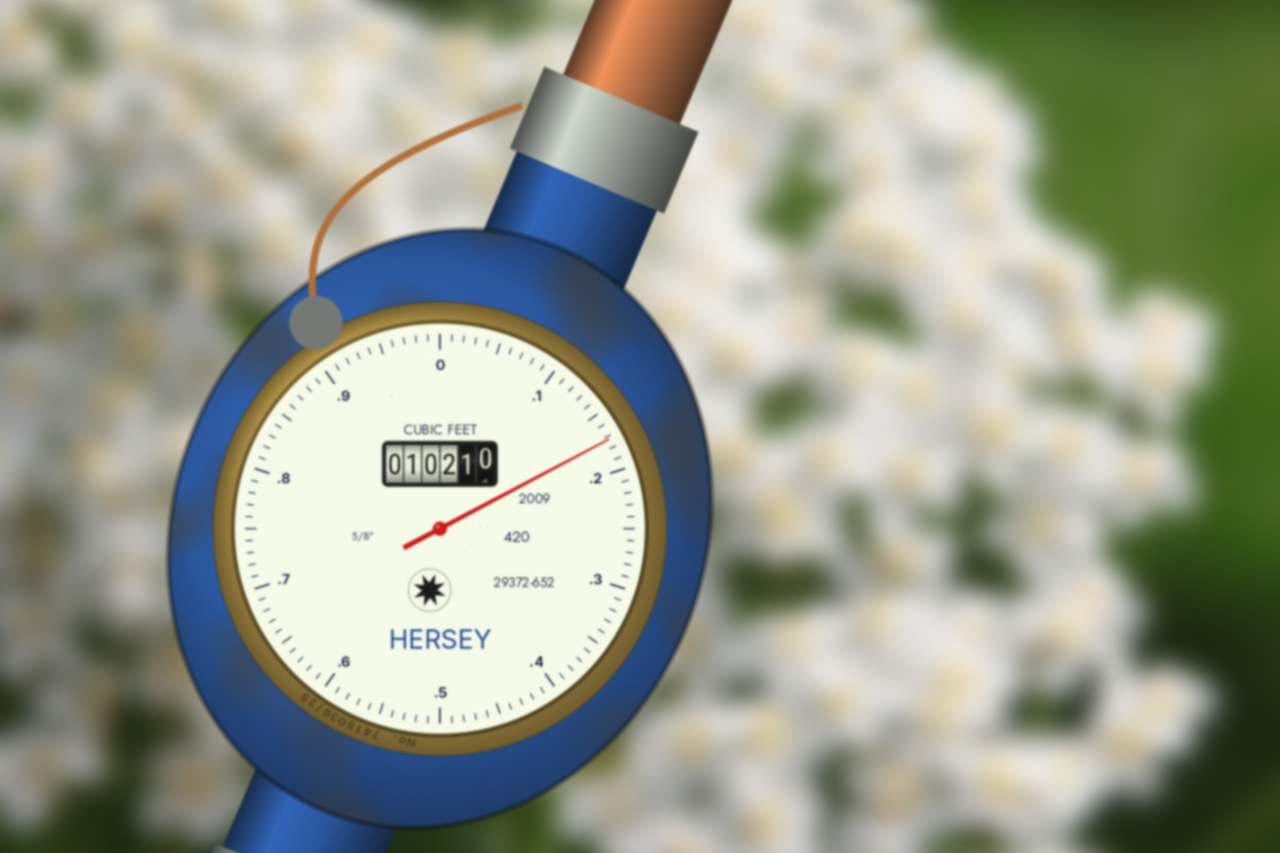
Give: 10210.17 ft³
